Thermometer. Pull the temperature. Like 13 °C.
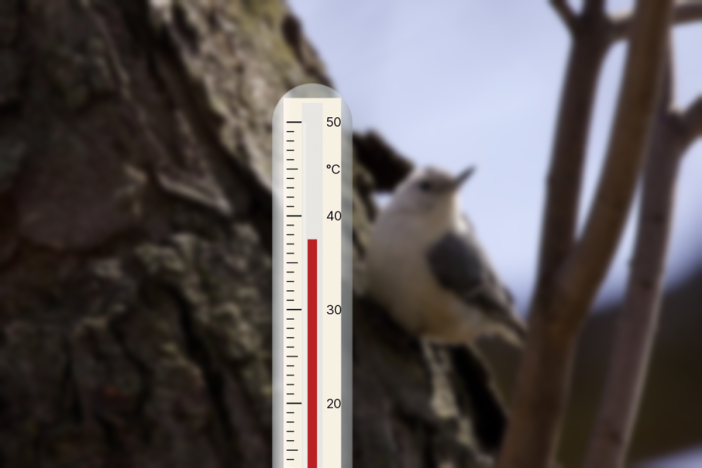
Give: 37.5 °C
